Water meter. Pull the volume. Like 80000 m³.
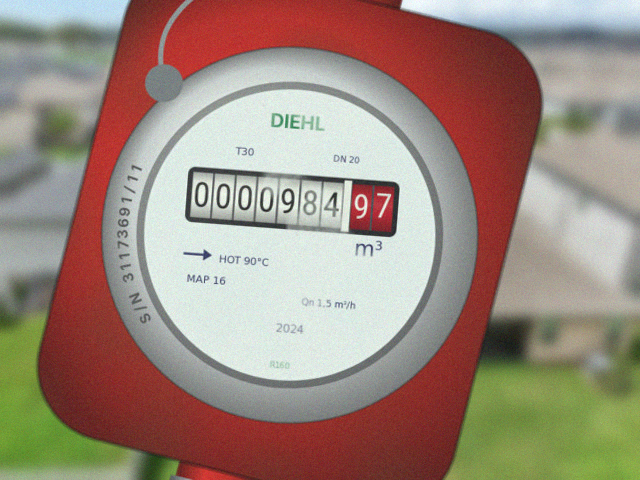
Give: 984.97 m³
